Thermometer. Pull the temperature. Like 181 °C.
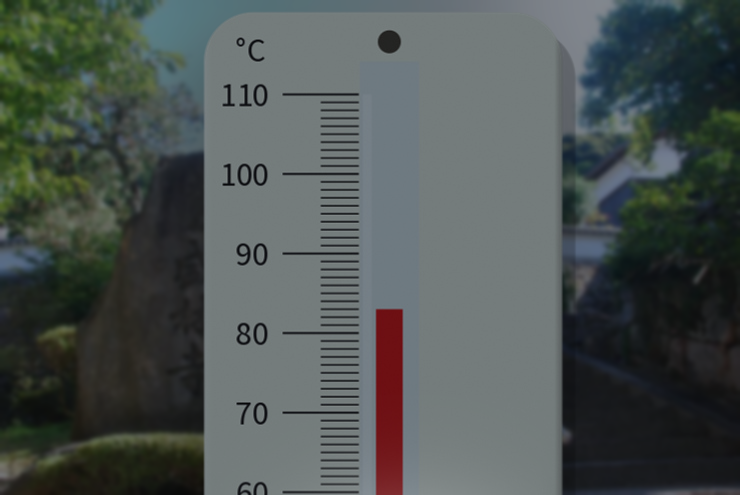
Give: 83 °C
